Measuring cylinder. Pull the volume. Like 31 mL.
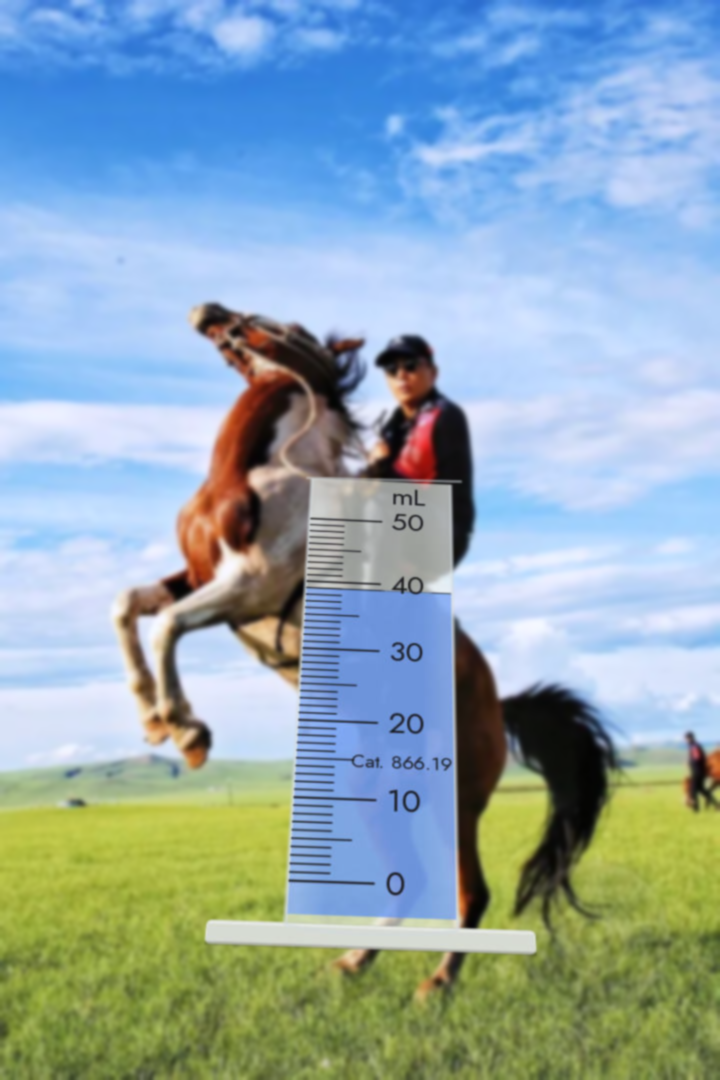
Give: 39 mL
